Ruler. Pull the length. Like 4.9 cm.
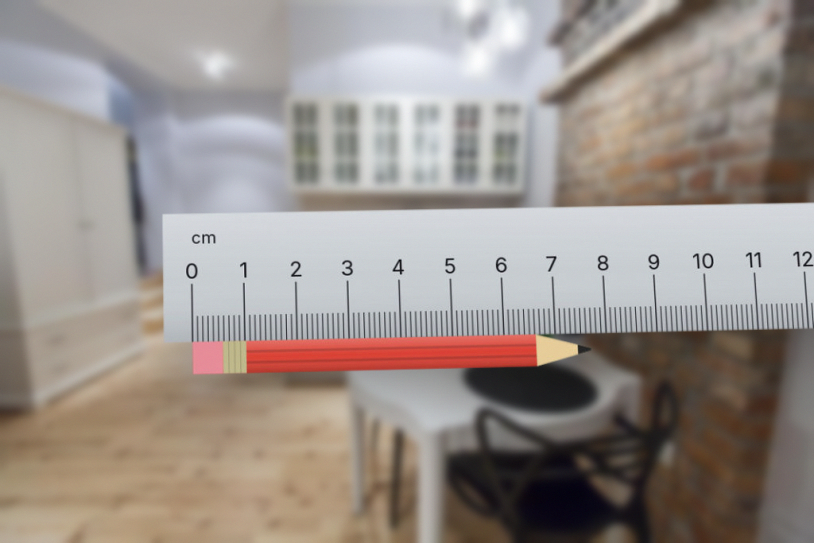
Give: 7.7 cm
